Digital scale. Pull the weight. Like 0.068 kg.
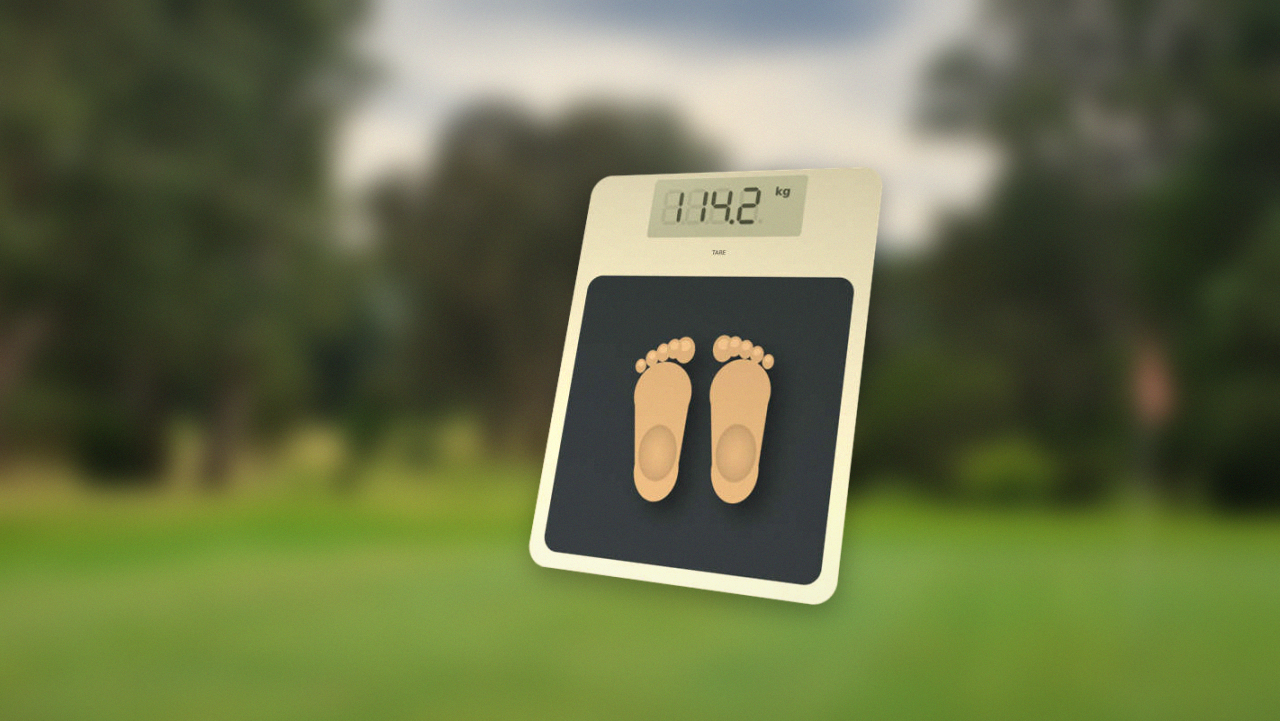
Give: 114.2 kg
